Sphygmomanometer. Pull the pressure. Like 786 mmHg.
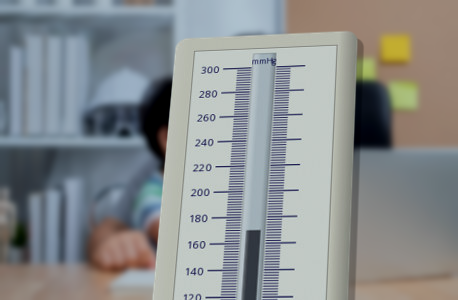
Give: 170 mmHg
